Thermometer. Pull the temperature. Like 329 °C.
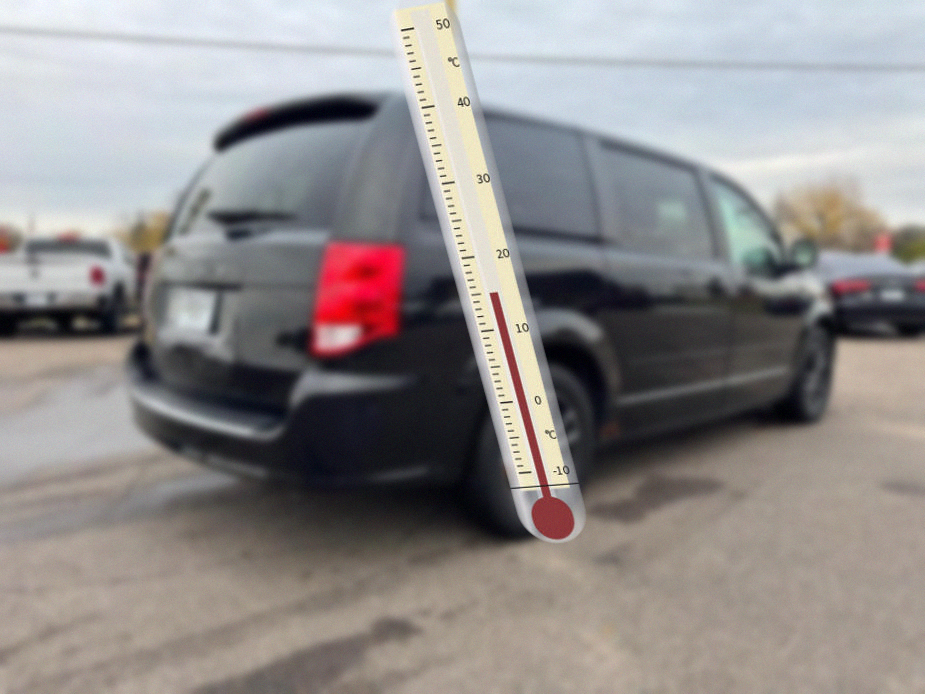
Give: 15 °C
